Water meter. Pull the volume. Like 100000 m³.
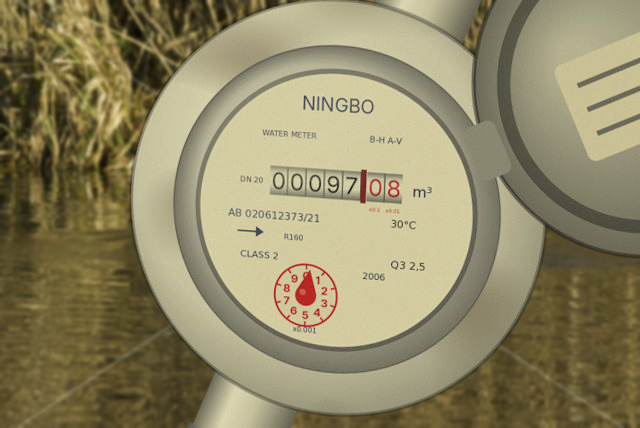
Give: 97.080 m³
